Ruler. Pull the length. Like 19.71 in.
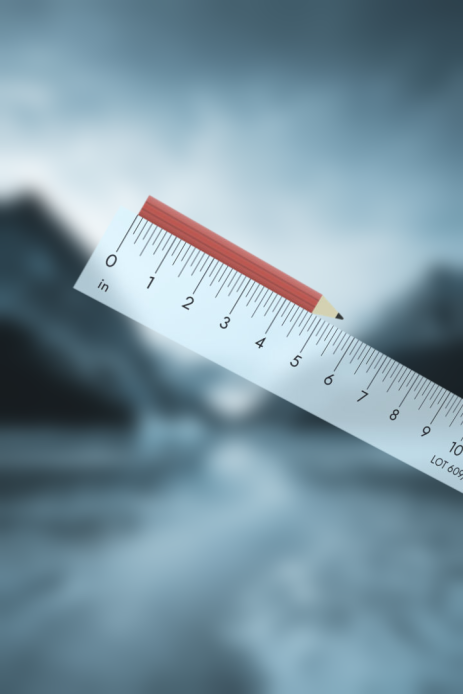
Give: 5.5 in
